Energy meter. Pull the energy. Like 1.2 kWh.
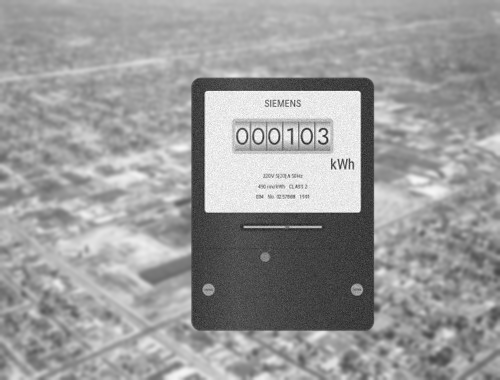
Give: 103 kWh
